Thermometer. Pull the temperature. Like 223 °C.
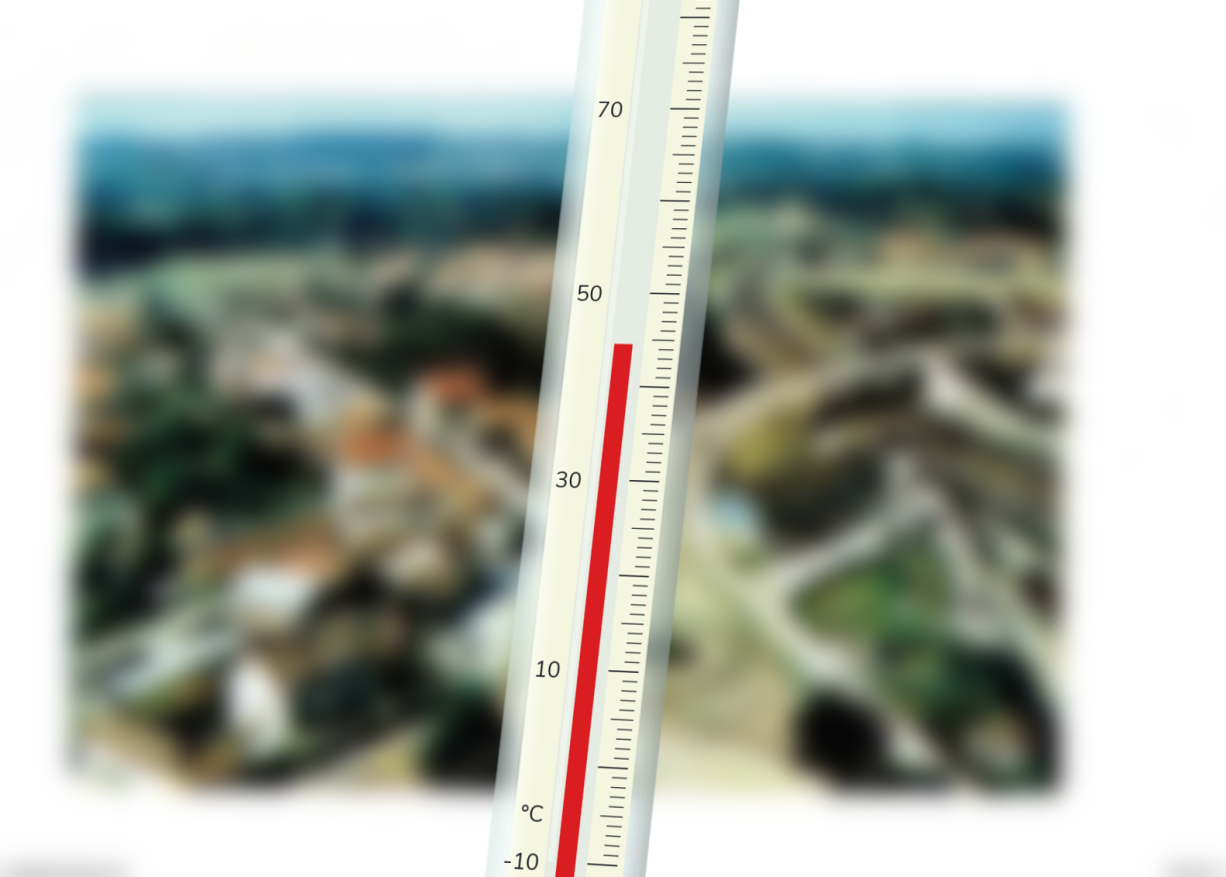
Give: 44.5 °C
